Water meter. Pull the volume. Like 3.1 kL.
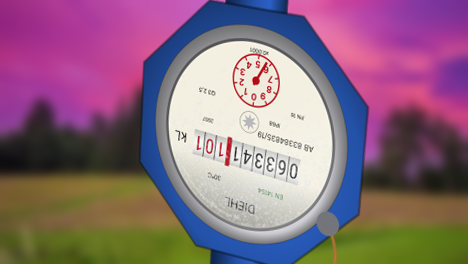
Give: 63341.1015 kL
